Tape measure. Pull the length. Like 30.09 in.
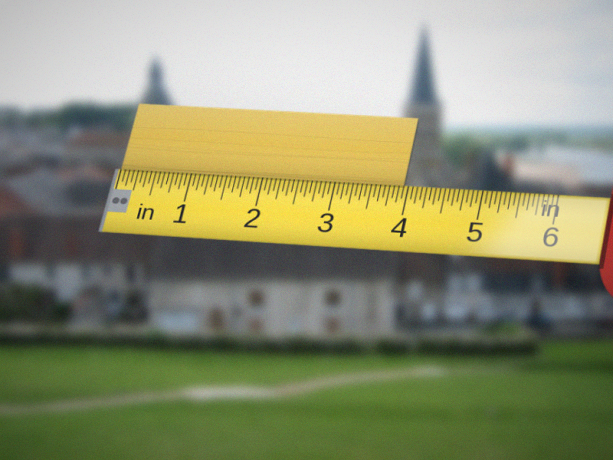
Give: 3.9375 in
